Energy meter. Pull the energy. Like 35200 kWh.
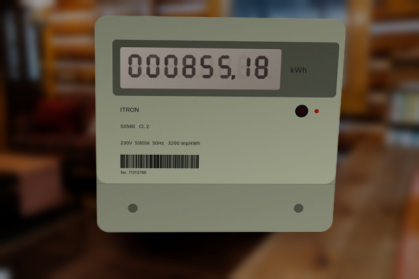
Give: 855.18 kWh
